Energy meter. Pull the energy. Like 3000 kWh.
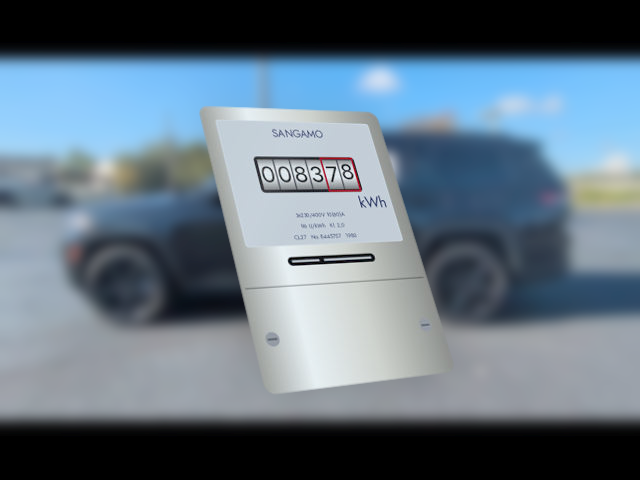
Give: 83.78 kWh
